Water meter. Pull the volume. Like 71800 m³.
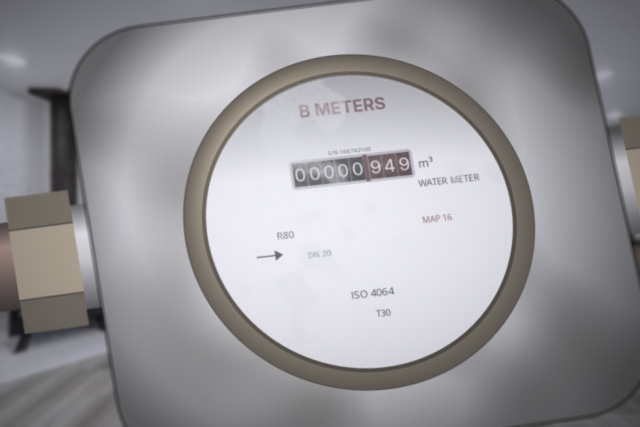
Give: 0.949 m³
